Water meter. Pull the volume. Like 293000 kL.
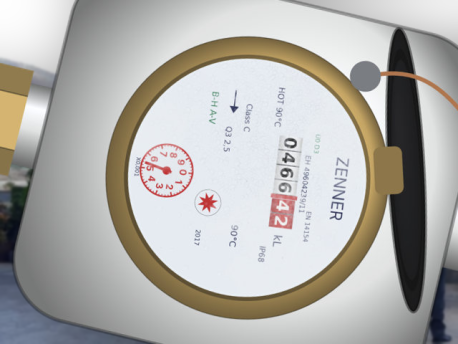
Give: 466.425 kL
